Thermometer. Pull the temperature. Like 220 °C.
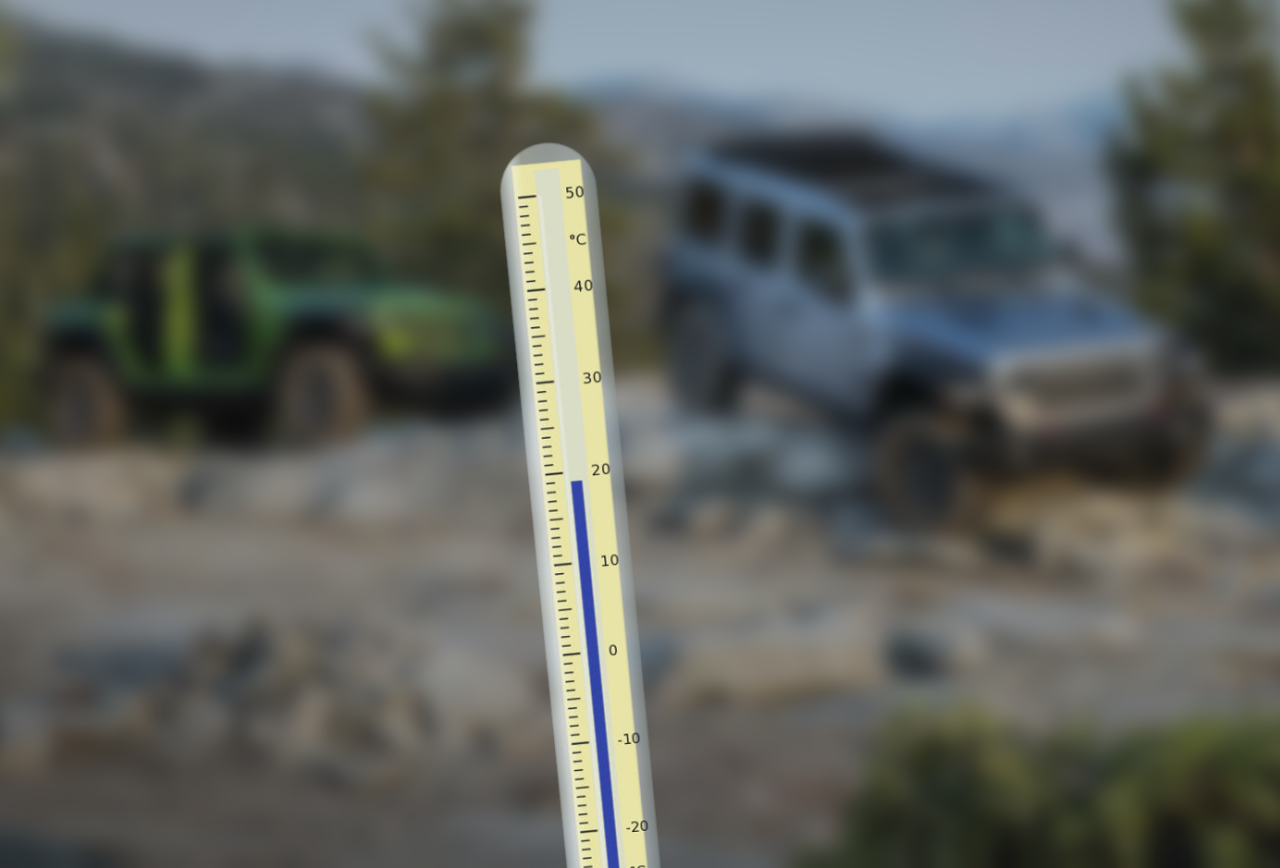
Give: 19 °C
